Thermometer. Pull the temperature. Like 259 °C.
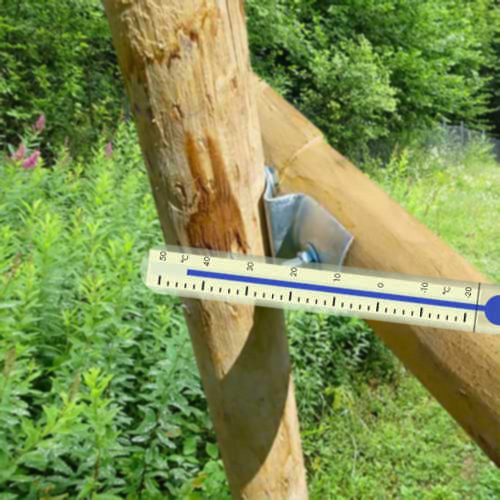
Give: 44 °C
